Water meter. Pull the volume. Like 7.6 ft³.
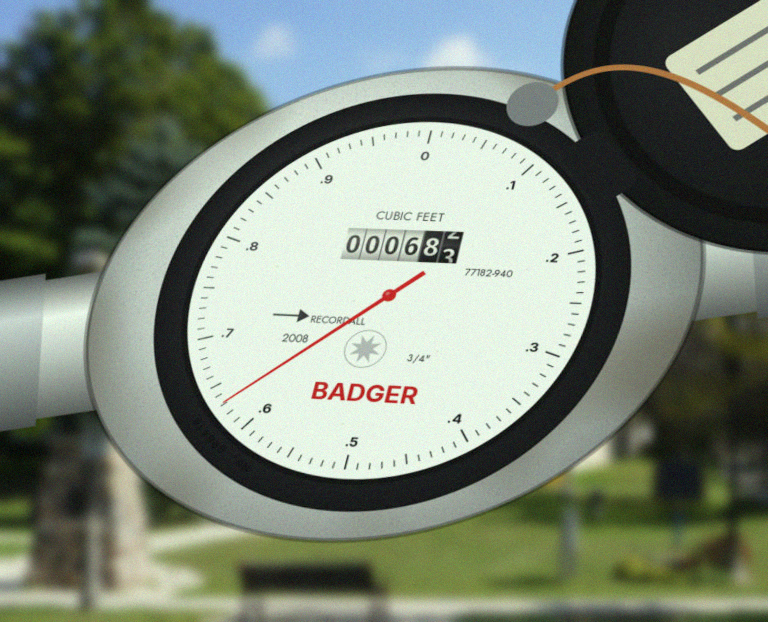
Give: 682.63 ft³
